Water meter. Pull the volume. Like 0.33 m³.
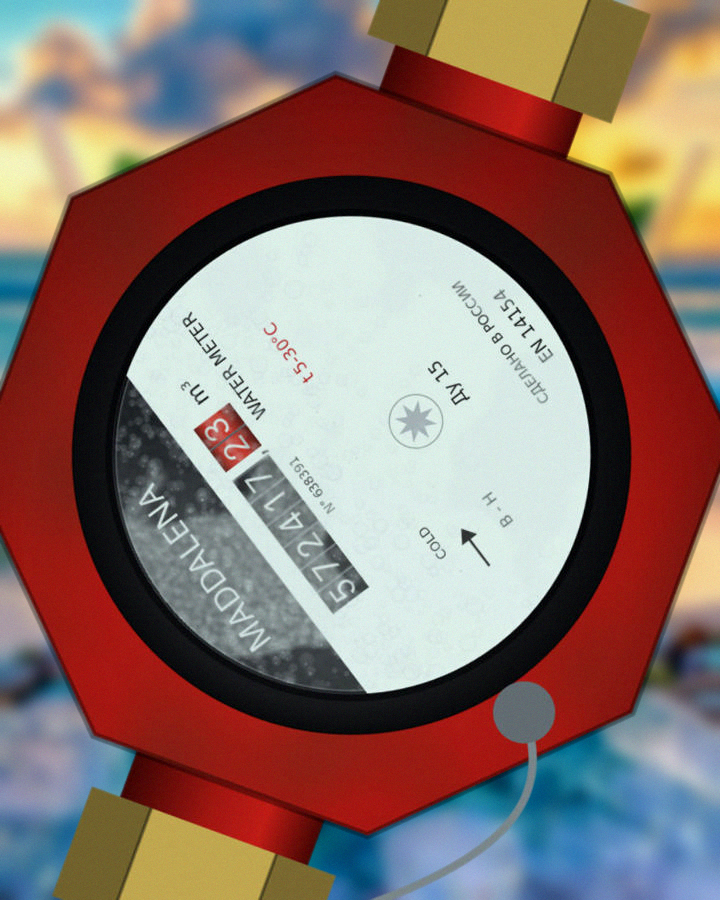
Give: 572417.23 m³
